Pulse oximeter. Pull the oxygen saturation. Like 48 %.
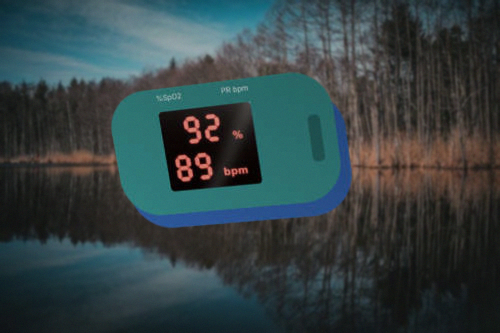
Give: 92 %
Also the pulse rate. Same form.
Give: 89 bpm
